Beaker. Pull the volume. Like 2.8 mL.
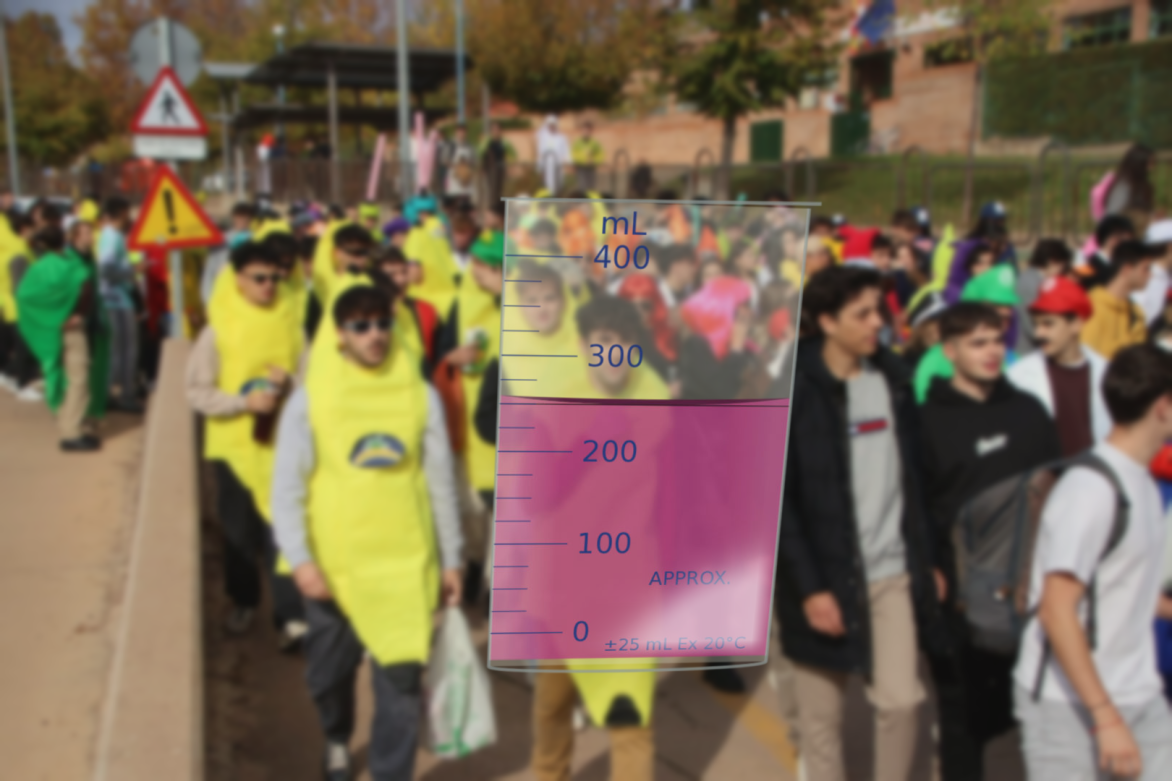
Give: 250 mL
